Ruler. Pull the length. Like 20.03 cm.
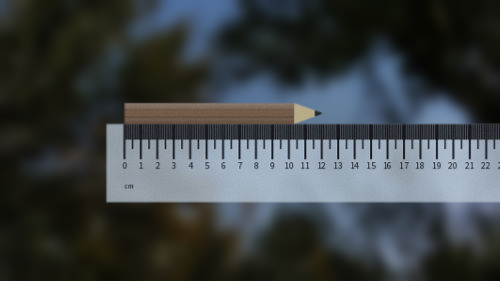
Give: 12 cm
